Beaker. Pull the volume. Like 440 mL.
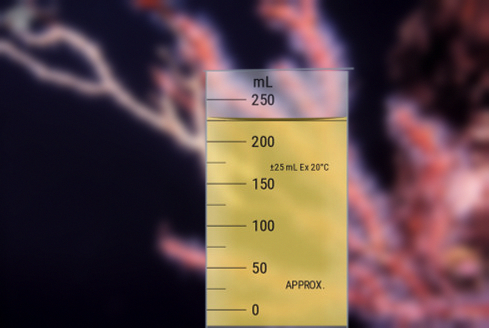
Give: 225 mL
